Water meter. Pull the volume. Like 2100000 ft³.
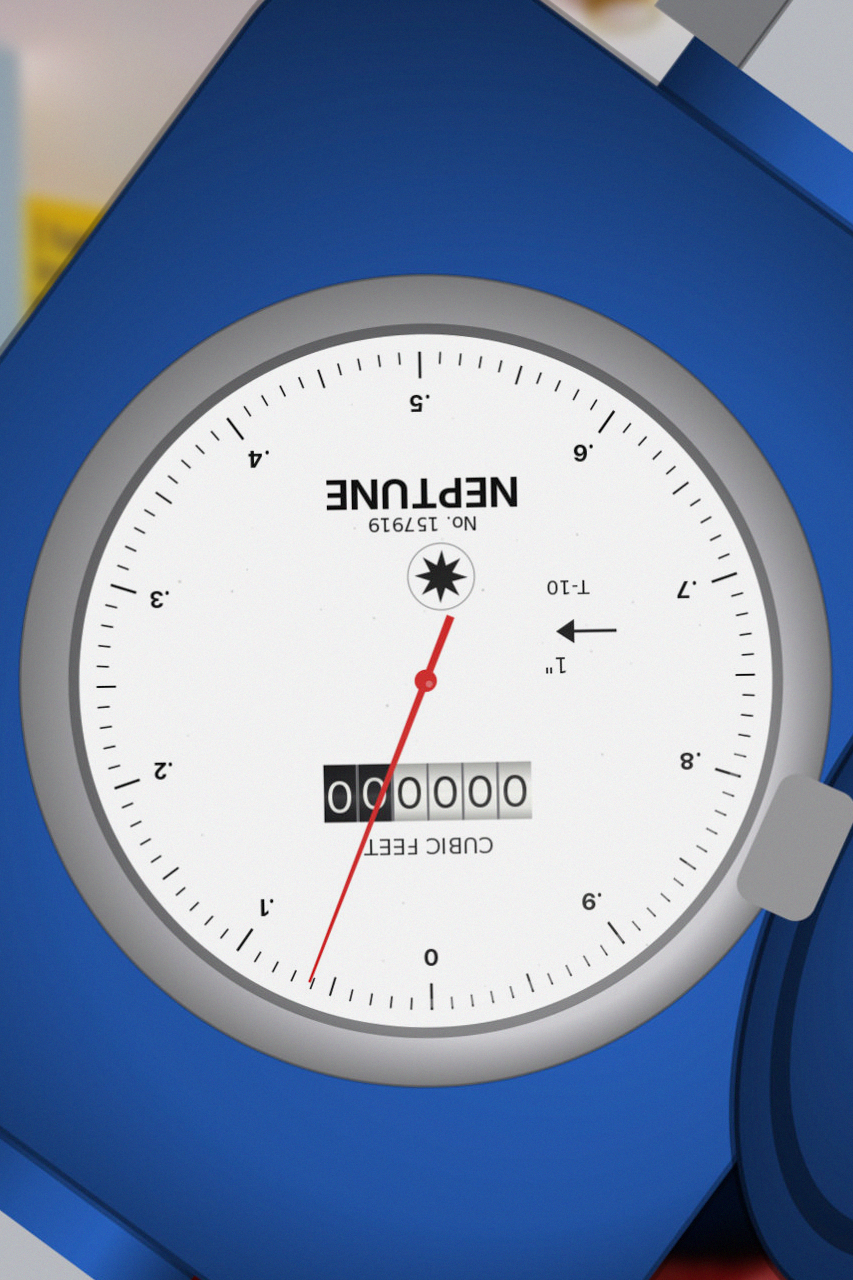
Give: 0.06 ft³
